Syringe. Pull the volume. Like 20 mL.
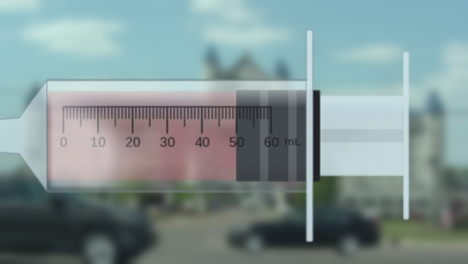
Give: 50 mL
